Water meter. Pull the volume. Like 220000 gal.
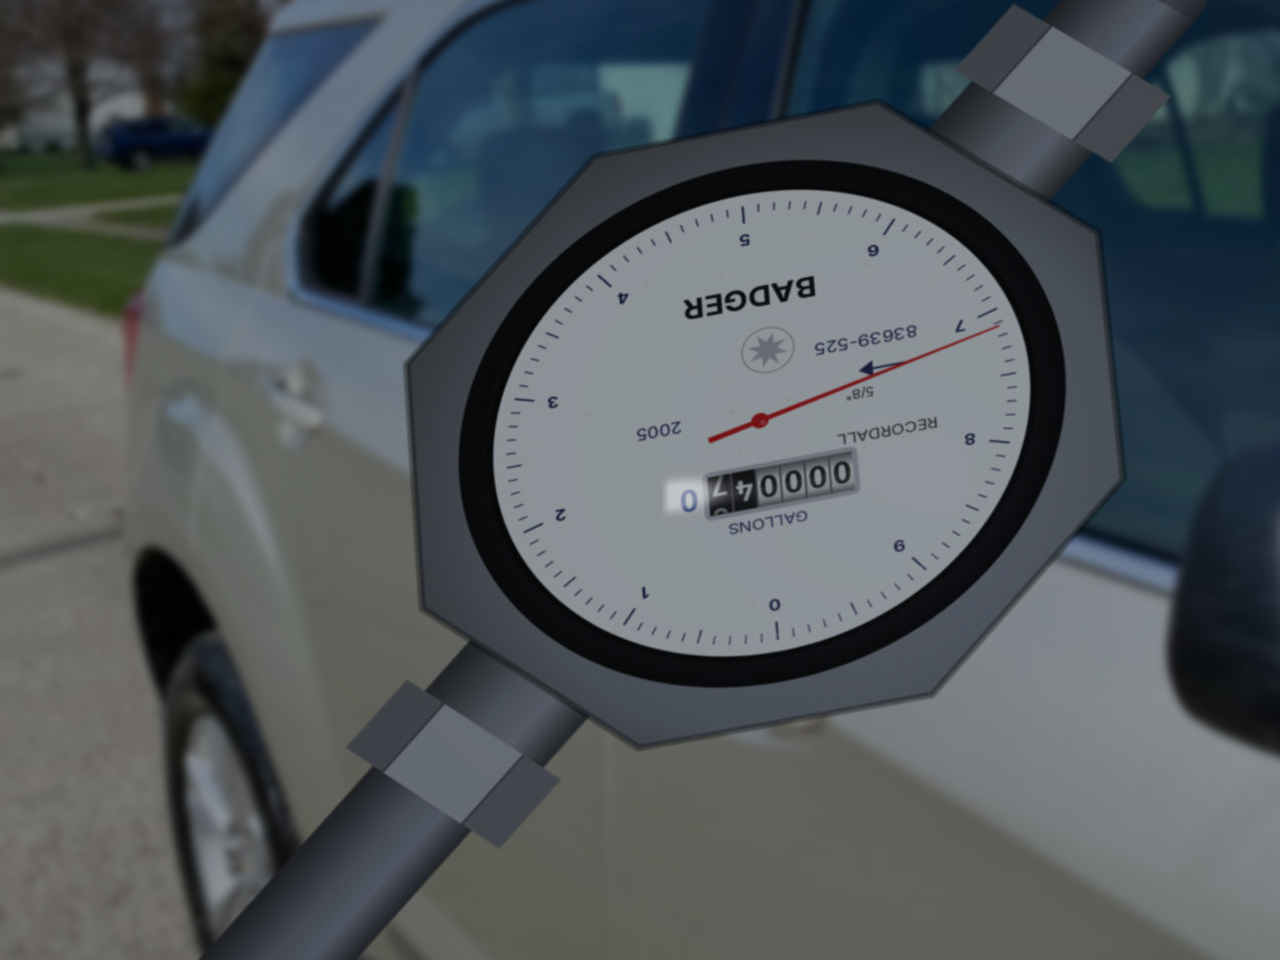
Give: 467.1 gal
